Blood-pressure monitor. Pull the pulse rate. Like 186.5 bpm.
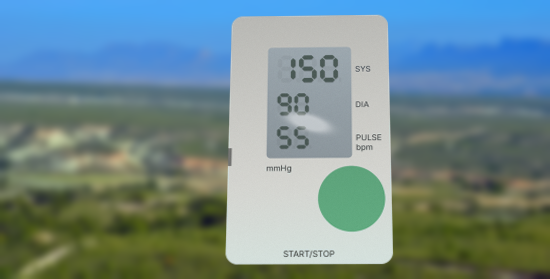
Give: 55 bpm
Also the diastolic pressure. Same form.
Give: 90 mmHg
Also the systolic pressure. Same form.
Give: 150 mmHg
